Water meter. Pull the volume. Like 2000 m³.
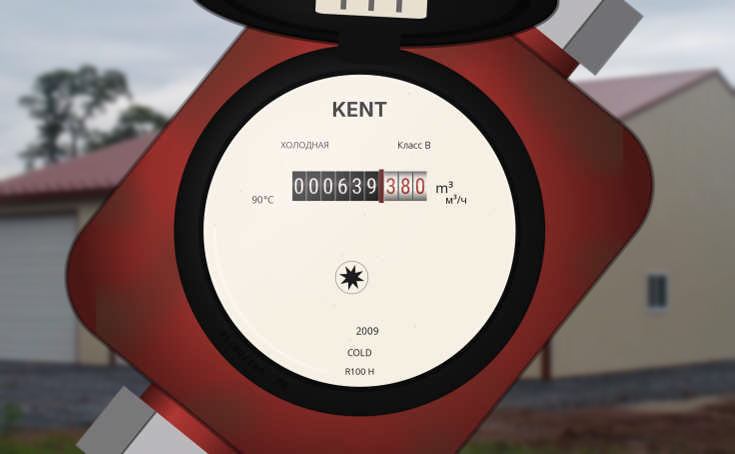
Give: 639.380 m³
